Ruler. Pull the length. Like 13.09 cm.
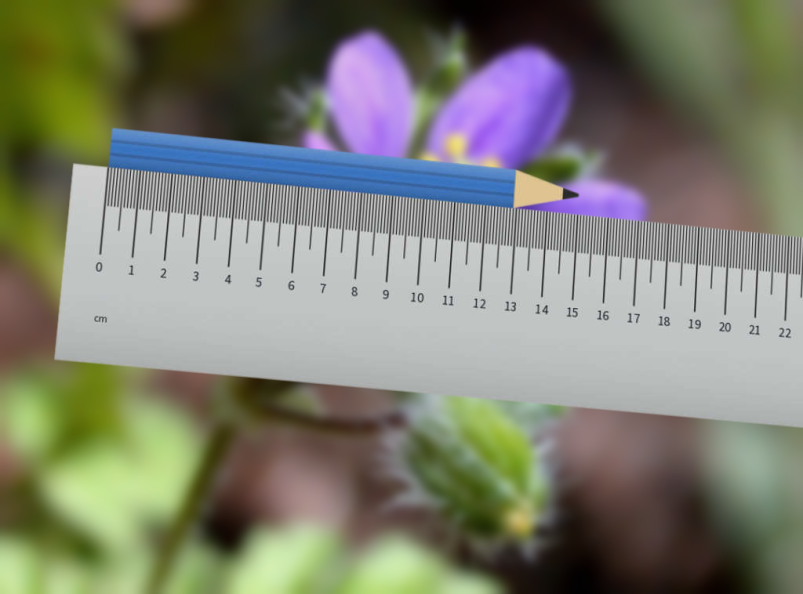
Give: 15 cm
